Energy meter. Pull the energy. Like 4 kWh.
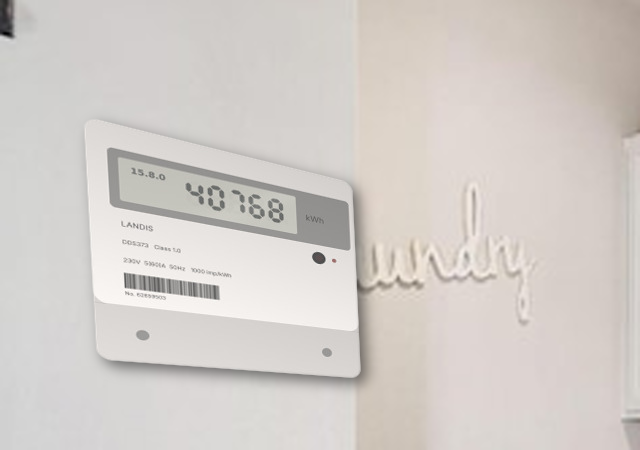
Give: 40768 kWh
